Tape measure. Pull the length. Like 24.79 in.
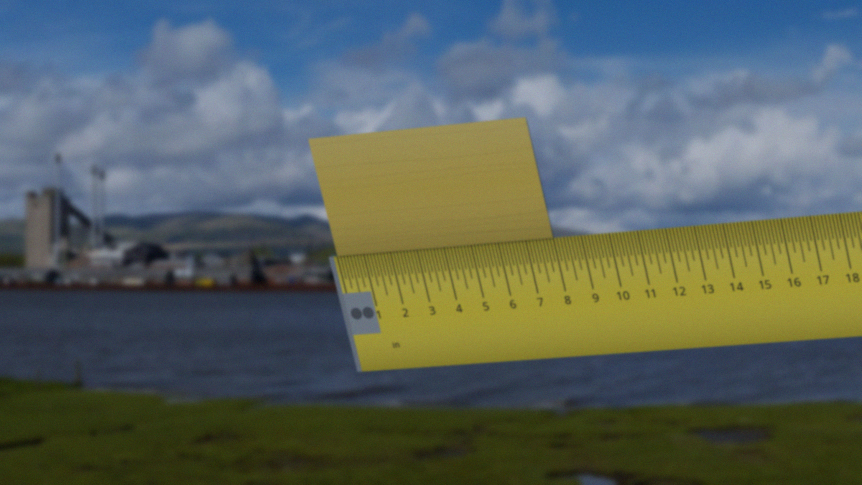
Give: 8 in
